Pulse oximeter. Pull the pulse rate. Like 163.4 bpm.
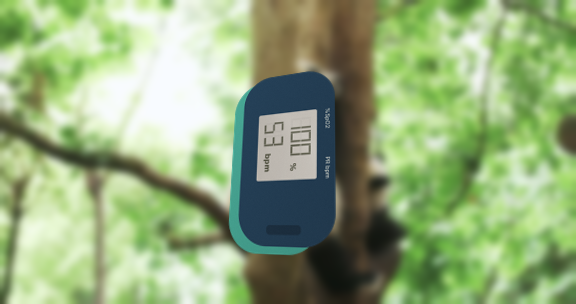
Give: 53 bpm
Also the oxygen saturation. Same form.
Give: 100 %
